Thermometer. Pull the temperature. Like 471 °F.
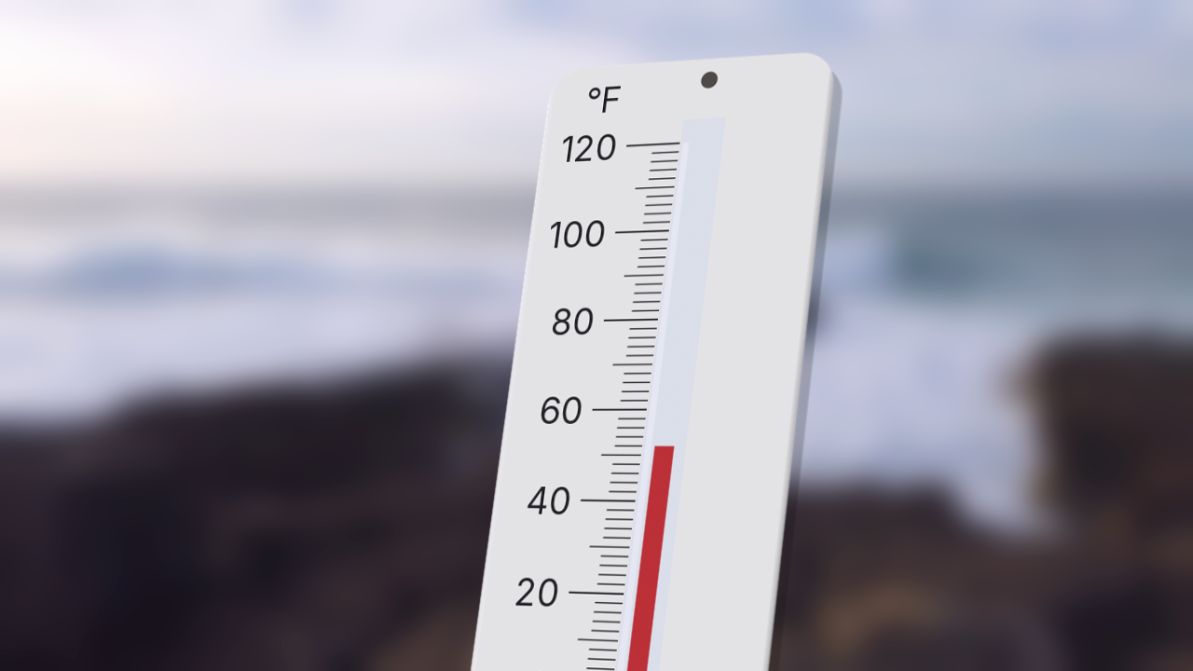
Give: 52 °F
